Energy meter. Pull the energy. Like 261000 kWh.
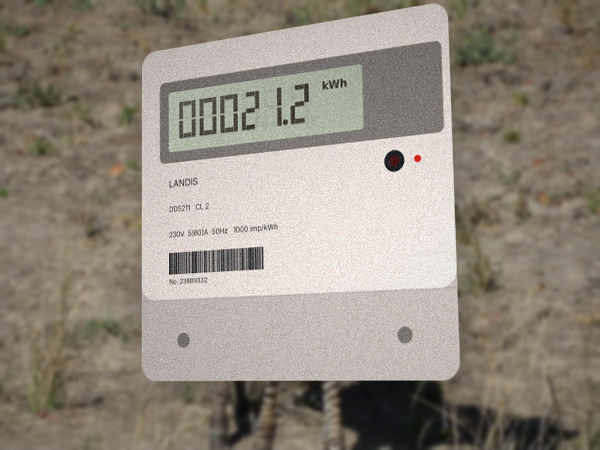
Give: 21.2 kWh
